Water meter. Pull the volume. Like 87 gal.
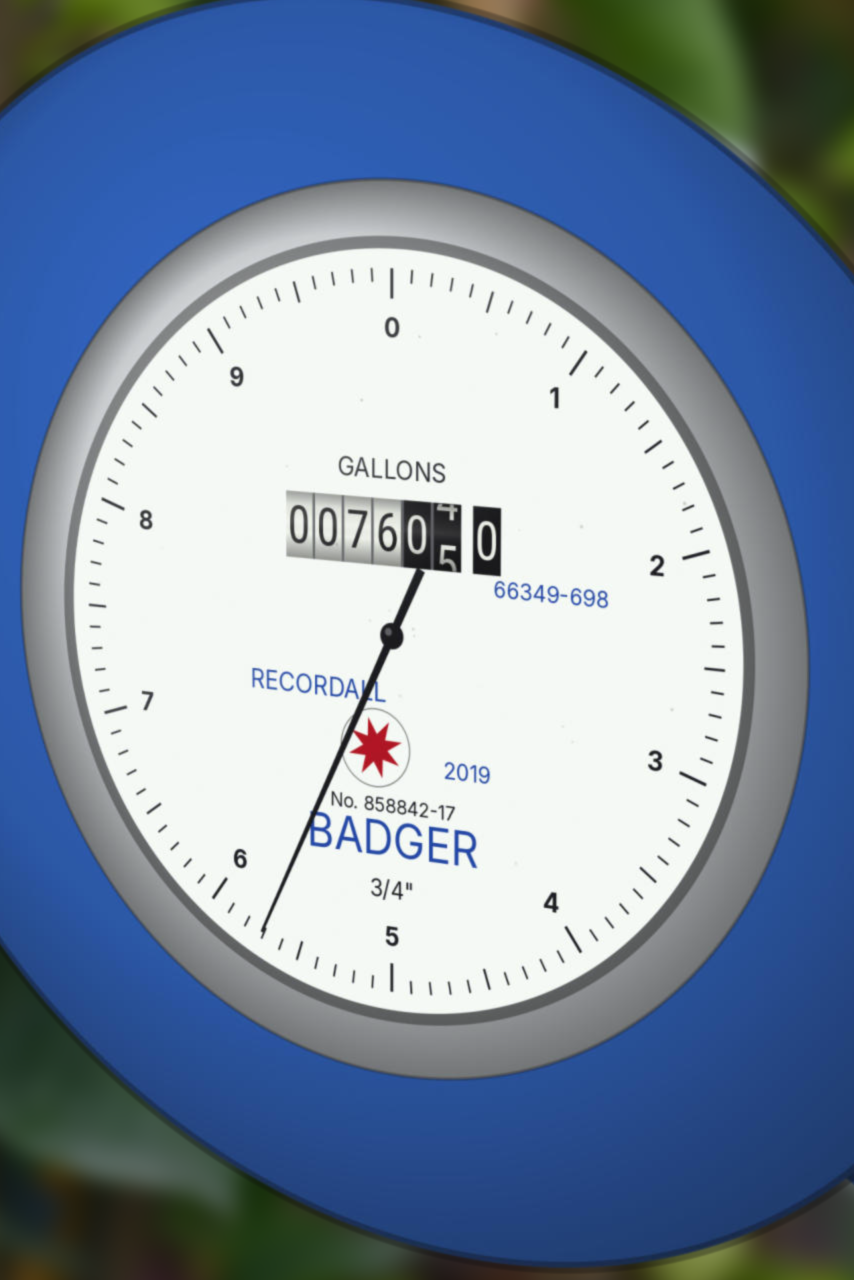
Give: 76045.7 gal
